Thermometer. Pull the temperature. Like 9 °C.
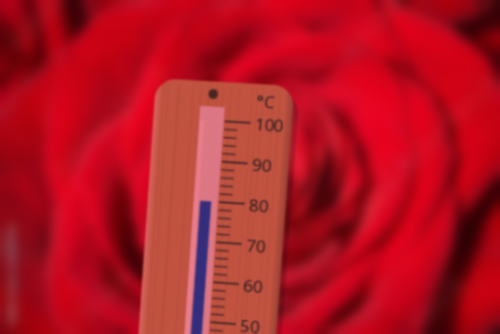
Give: 80 °C
